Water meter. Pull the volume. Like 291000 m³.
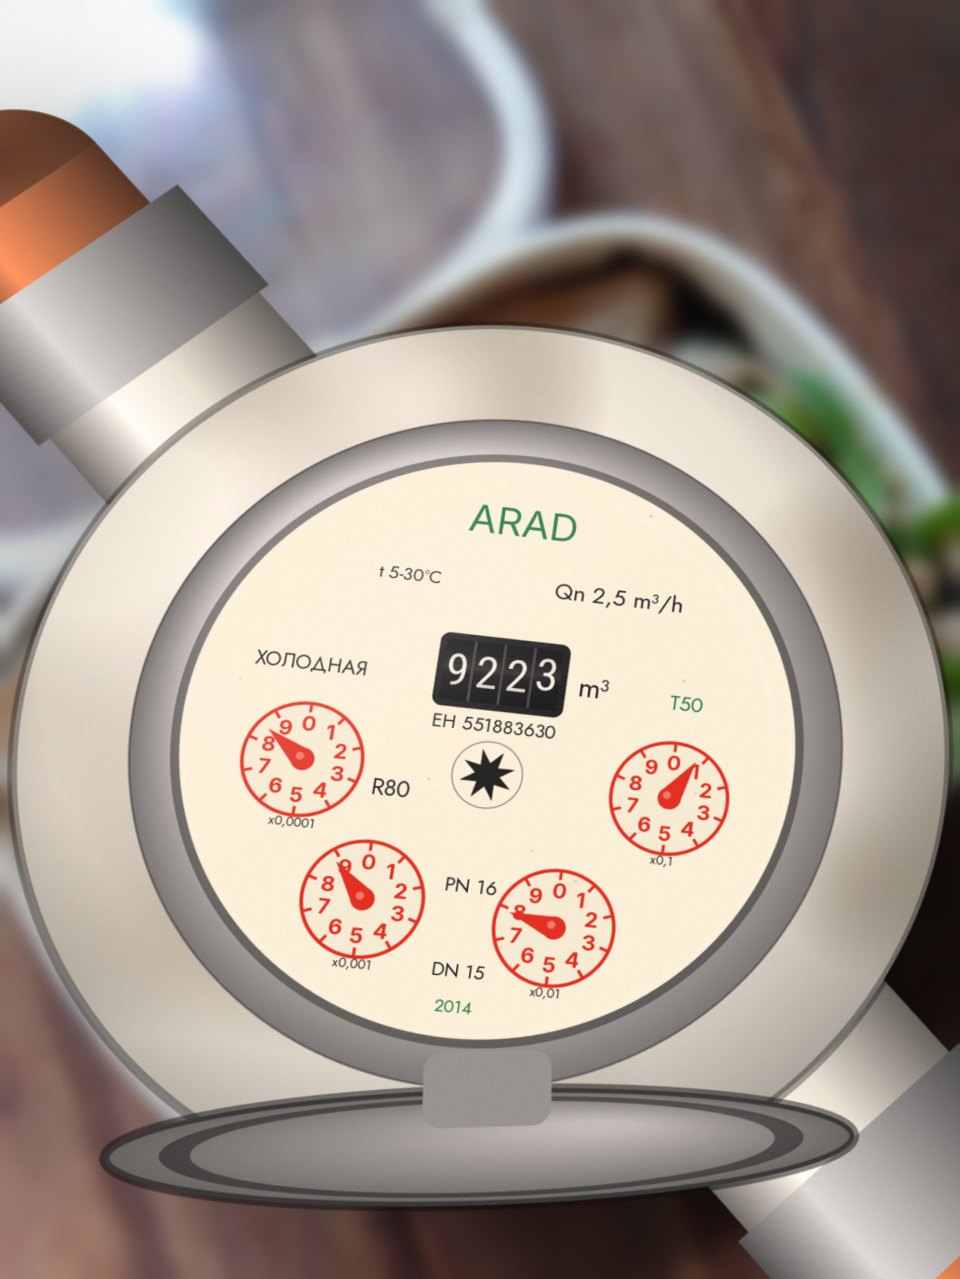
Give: 9223.0788 m³
